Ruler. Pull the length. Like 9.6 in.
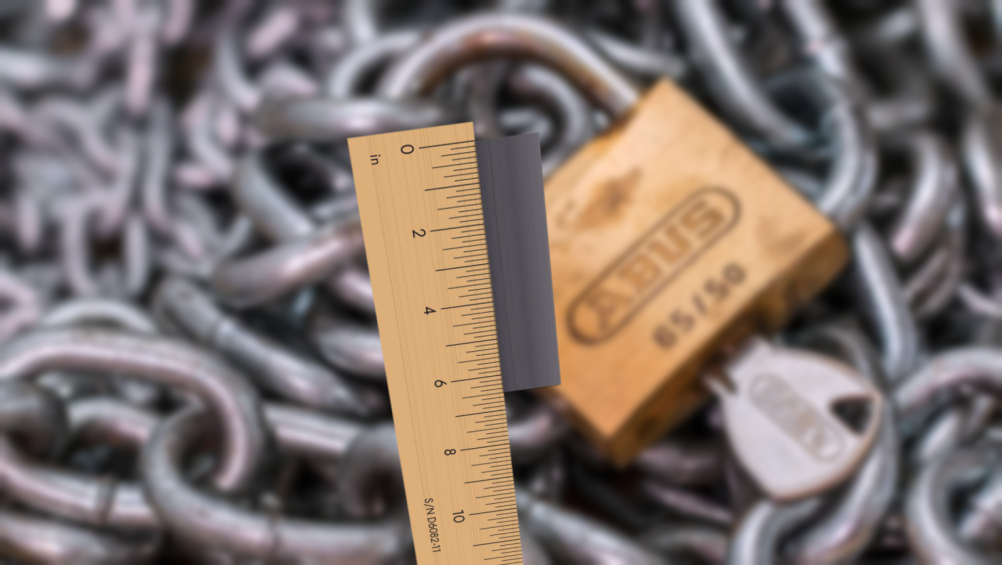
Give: 6.5 in
